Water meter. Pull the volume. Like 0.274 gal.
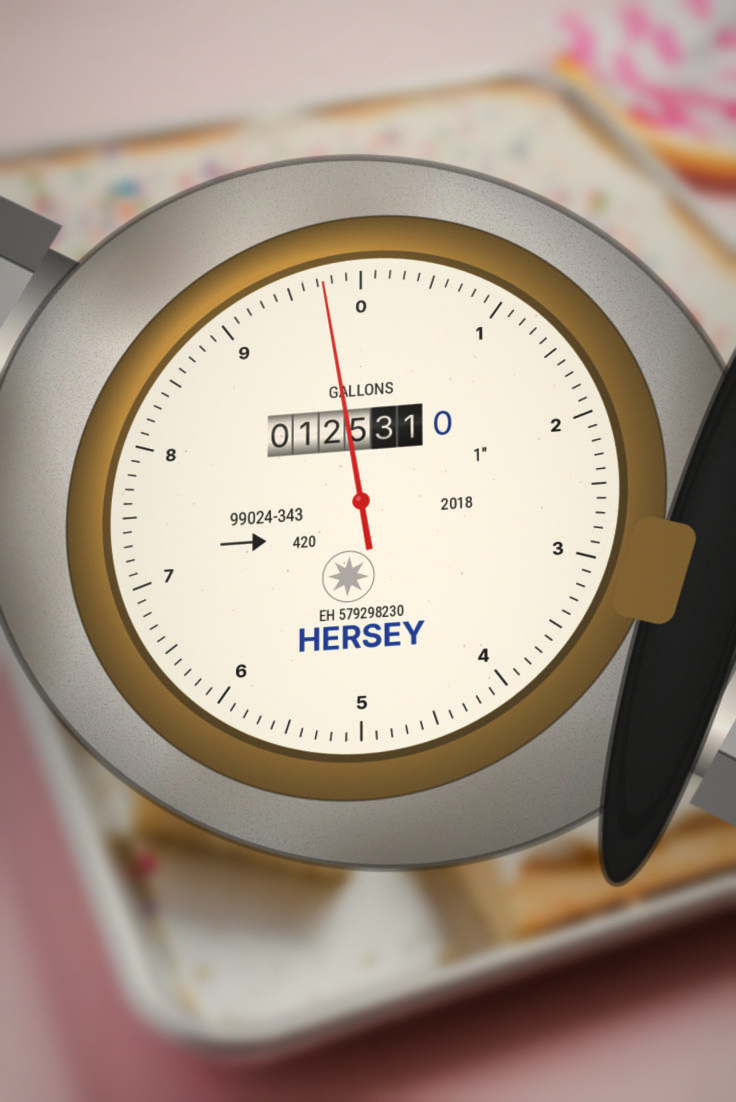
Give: 125309.7 gal
